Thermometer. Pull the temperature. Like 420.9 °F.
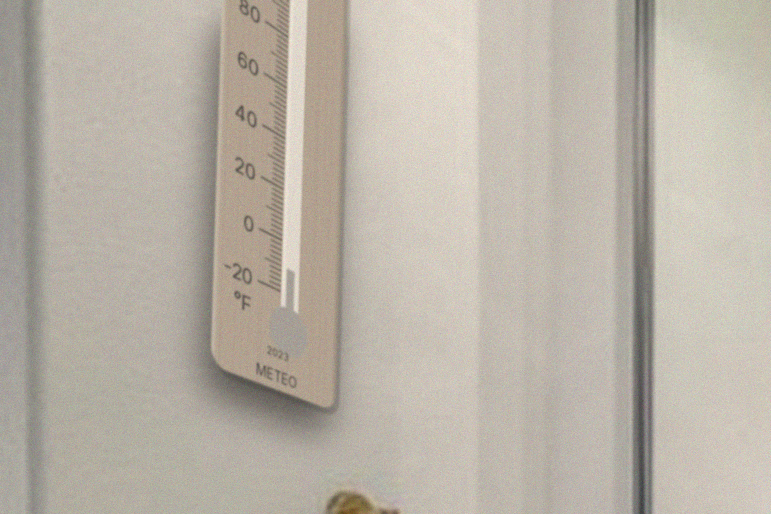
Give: -10 °F
